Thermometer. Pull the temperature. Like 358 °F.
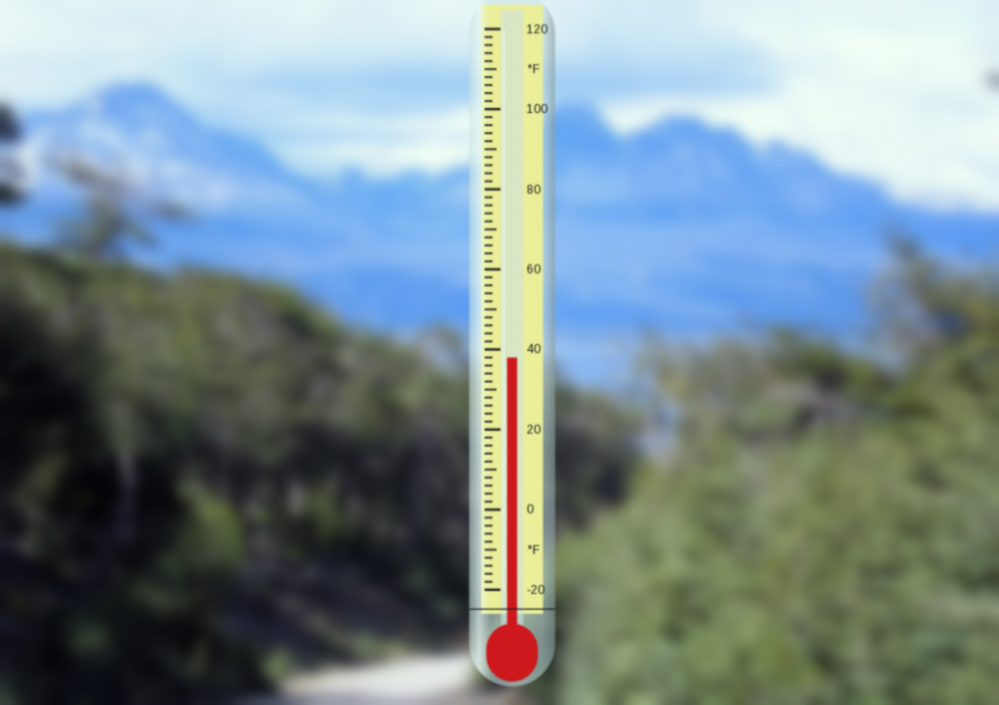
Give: 38 °F
